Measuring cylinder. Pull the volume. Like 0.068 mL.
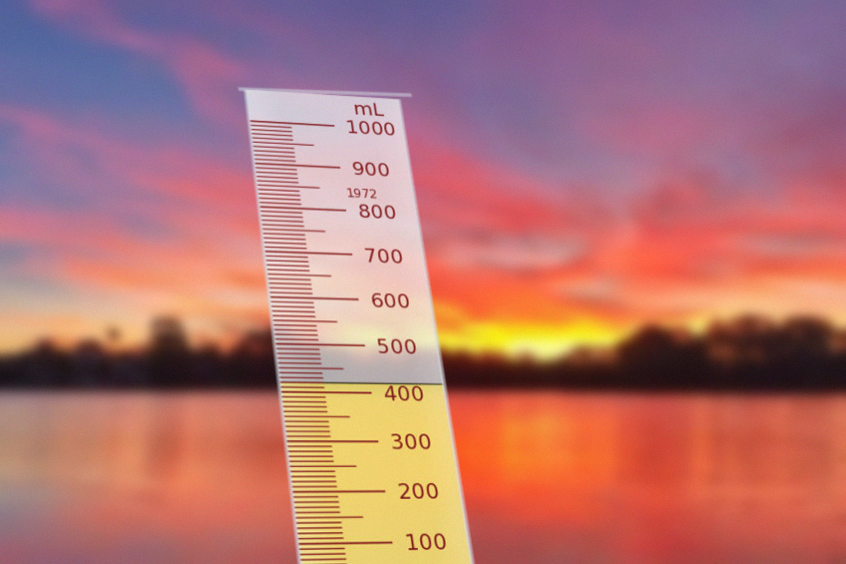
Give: 420 mL
